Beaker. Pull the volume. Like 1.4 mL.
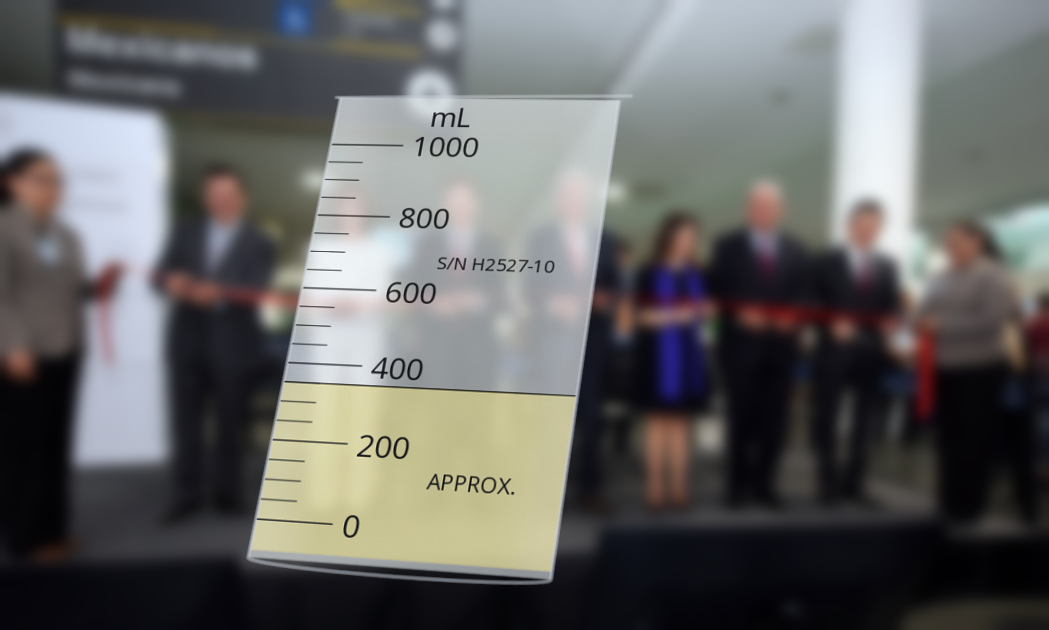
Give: 350 mL
